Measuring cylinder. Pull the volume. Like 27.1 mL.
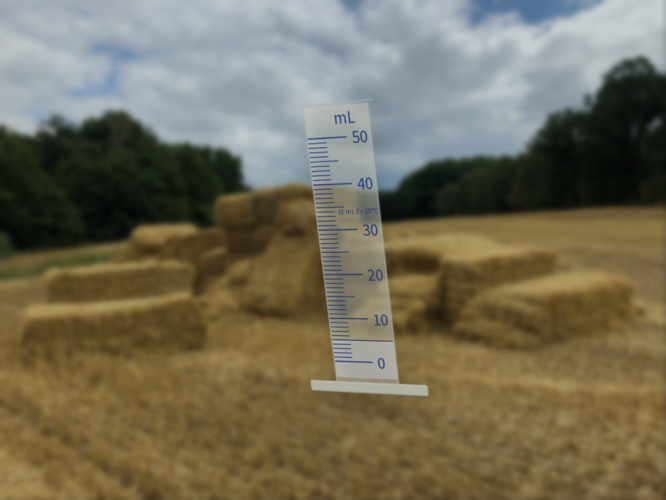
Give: 5 mL
